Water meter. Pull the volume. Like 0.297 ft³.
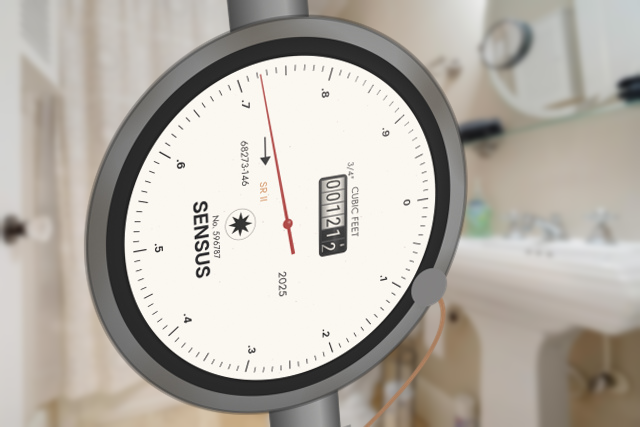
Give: 1211.72 ft³
